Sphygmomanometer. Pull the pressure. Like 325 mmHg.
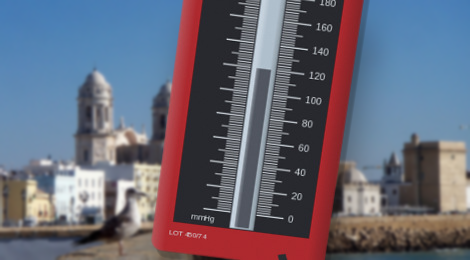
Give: 120 mmHg
